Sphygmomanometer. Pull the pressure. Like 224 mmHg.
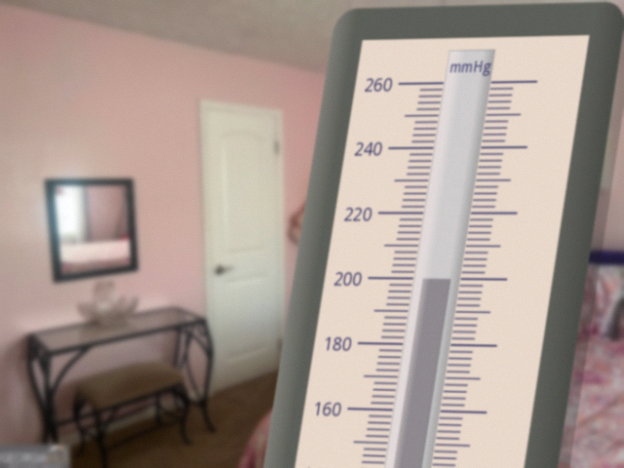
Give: 200 mmHg
